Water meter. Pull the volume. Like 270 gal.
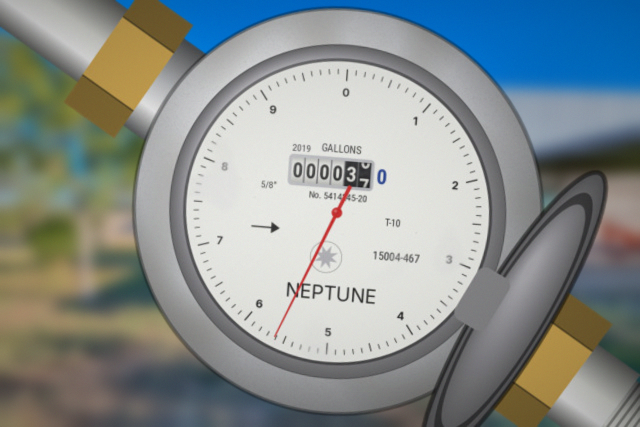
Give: 365.6 gal
